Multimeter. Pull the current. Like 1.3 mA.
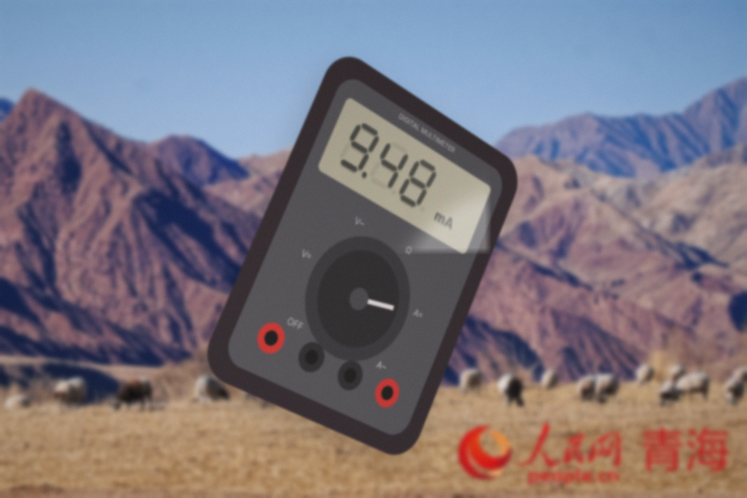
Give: 9.48 mA
